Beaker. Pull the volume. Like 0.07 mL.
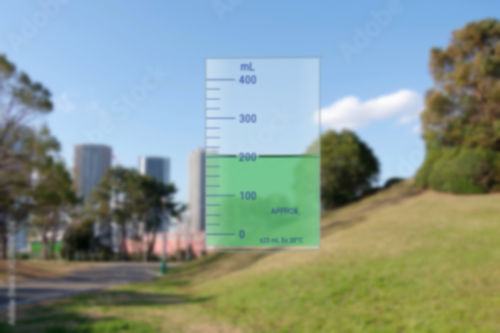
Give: 200 mL
